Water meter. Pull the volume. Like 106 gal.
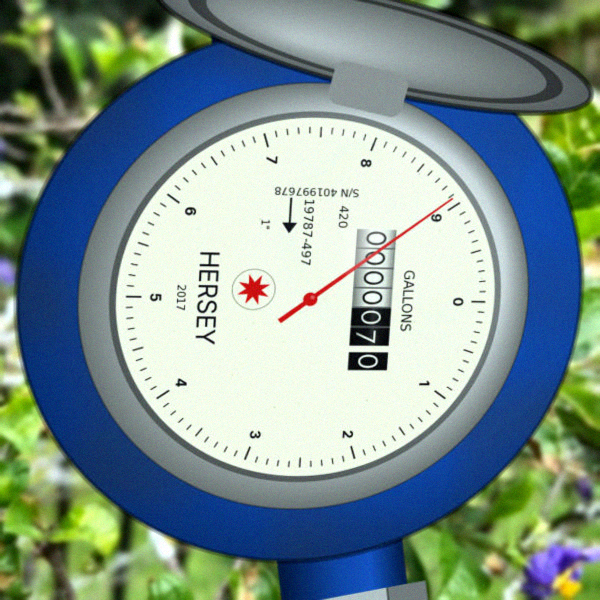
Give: 68.9 gal
